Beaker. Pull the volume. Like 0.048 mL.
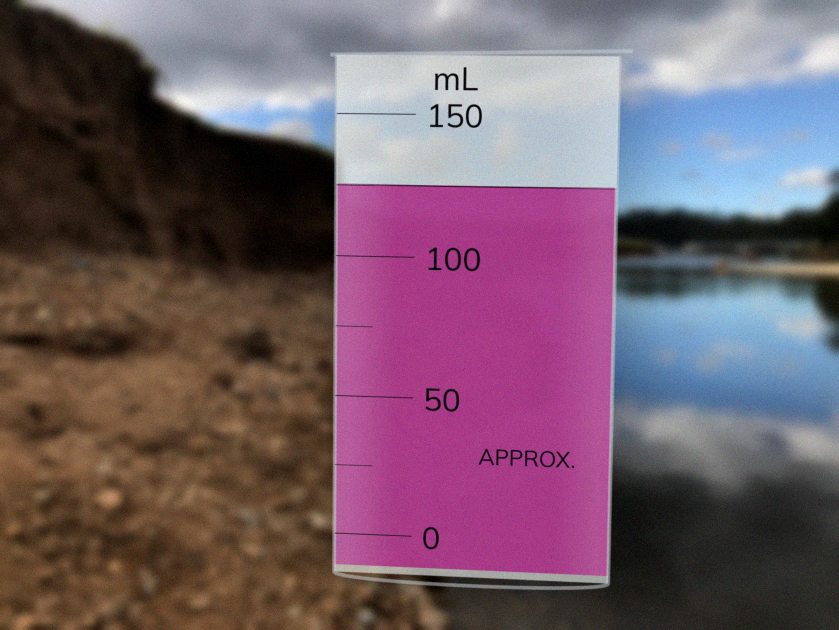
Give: 125 mL
